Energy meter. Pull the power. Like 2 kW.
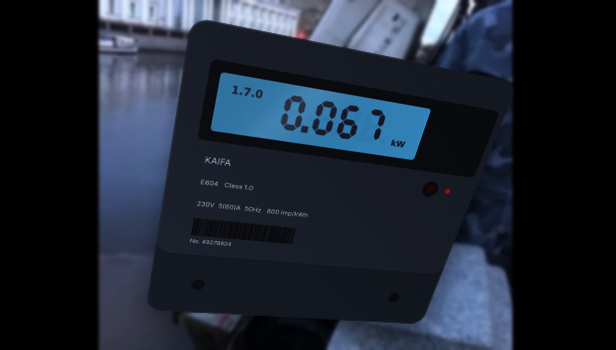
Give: 0.067 kW
